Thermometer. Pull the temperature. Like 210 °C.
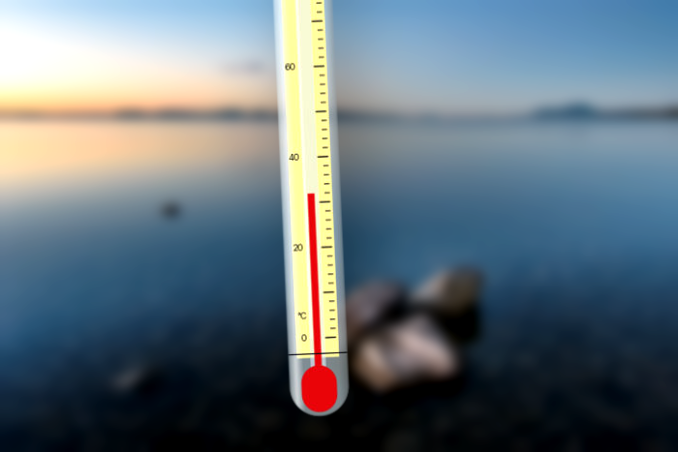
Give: 32 °C
